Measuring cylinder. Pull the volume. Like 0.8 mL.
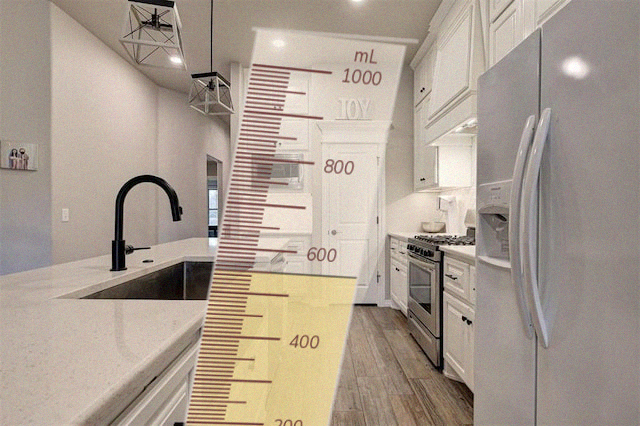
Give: 550 mL
